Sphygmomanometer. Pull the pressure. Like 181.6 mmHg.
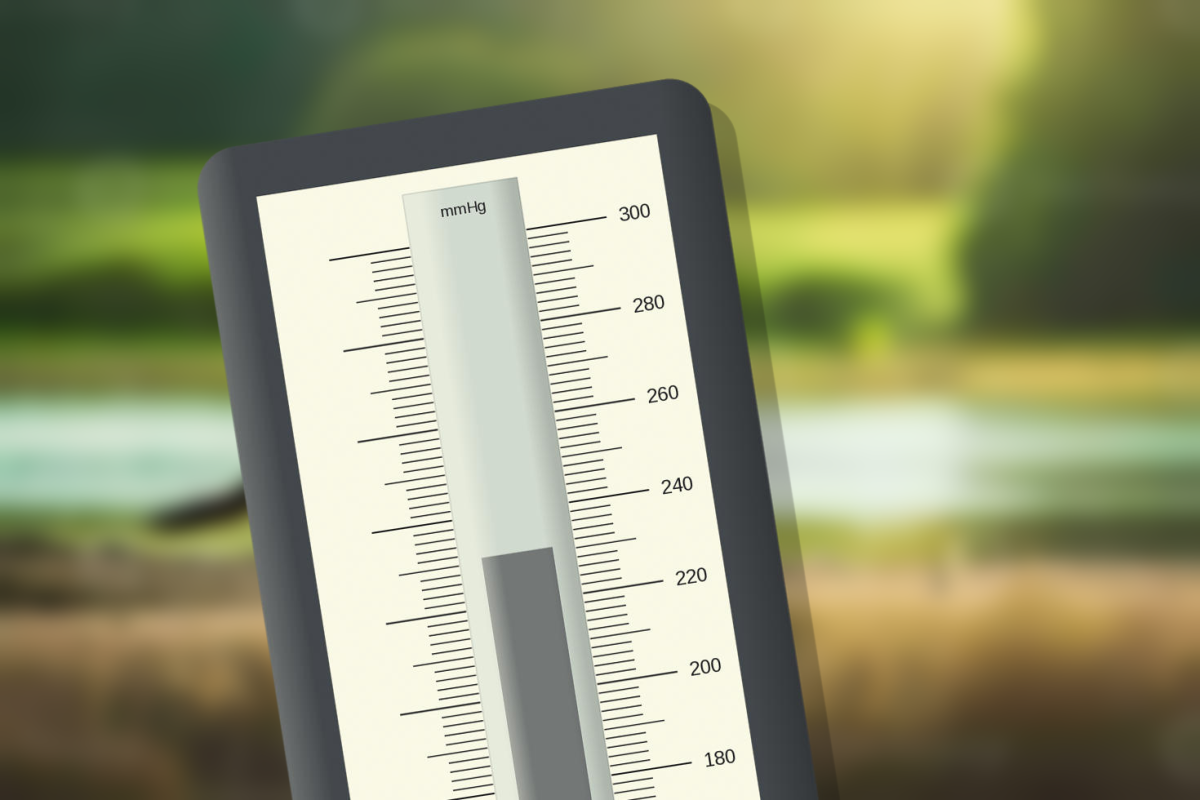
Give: 231 mmHg
